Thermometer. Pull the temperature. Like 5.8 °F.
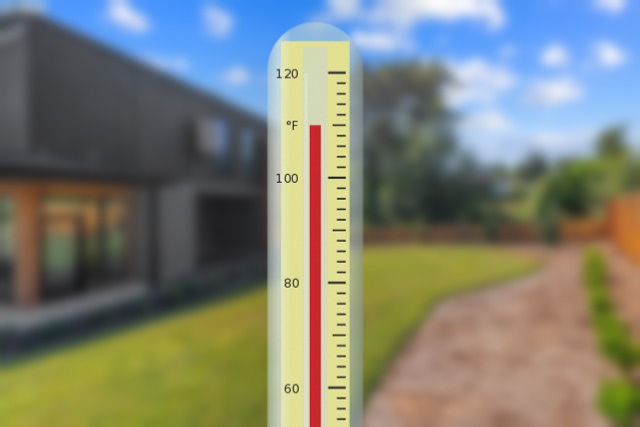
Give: 110 °F
